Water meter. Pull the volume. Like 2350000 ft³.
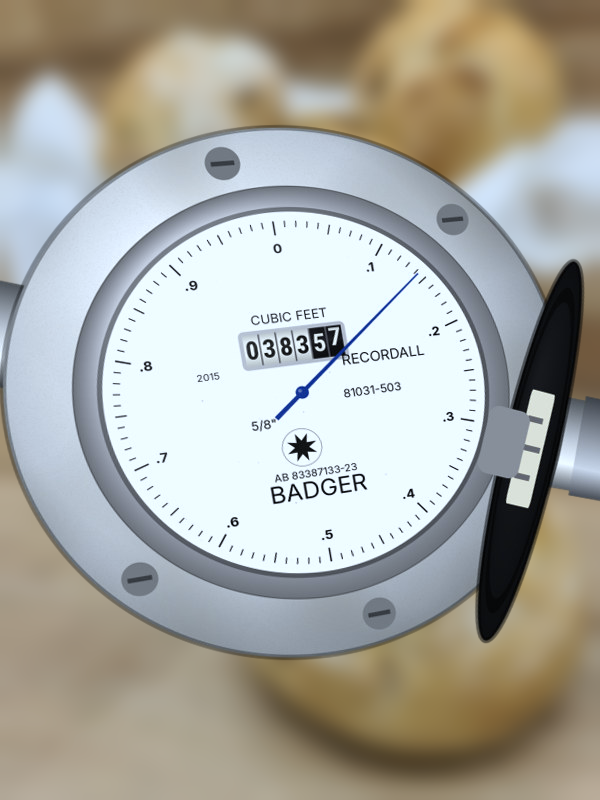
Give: 38357.14 ft³
